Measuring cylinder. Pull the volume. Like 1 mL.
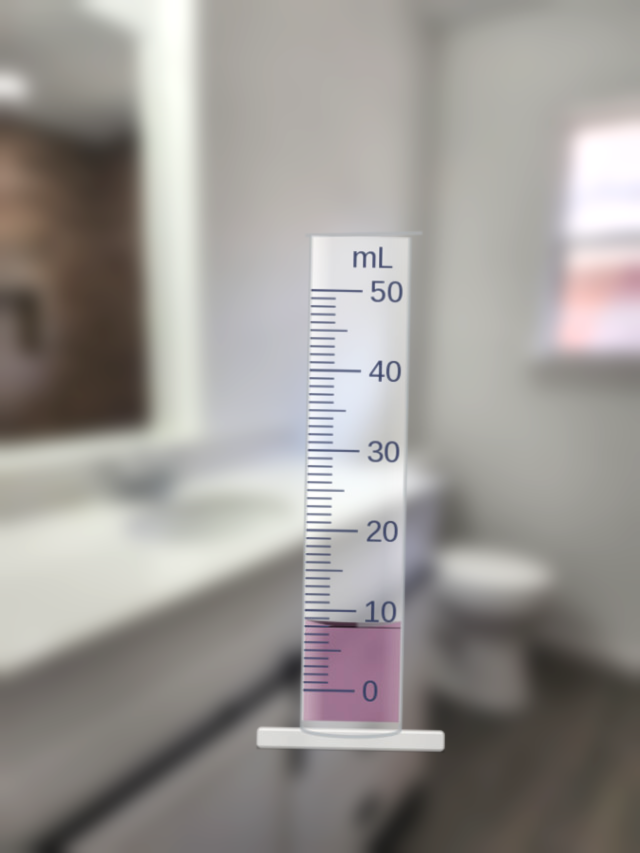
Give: 8 mL
